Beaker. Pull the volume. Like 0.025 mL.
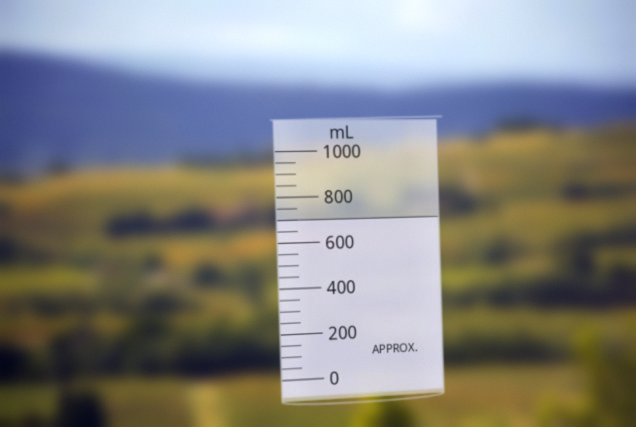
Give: 700 mL
